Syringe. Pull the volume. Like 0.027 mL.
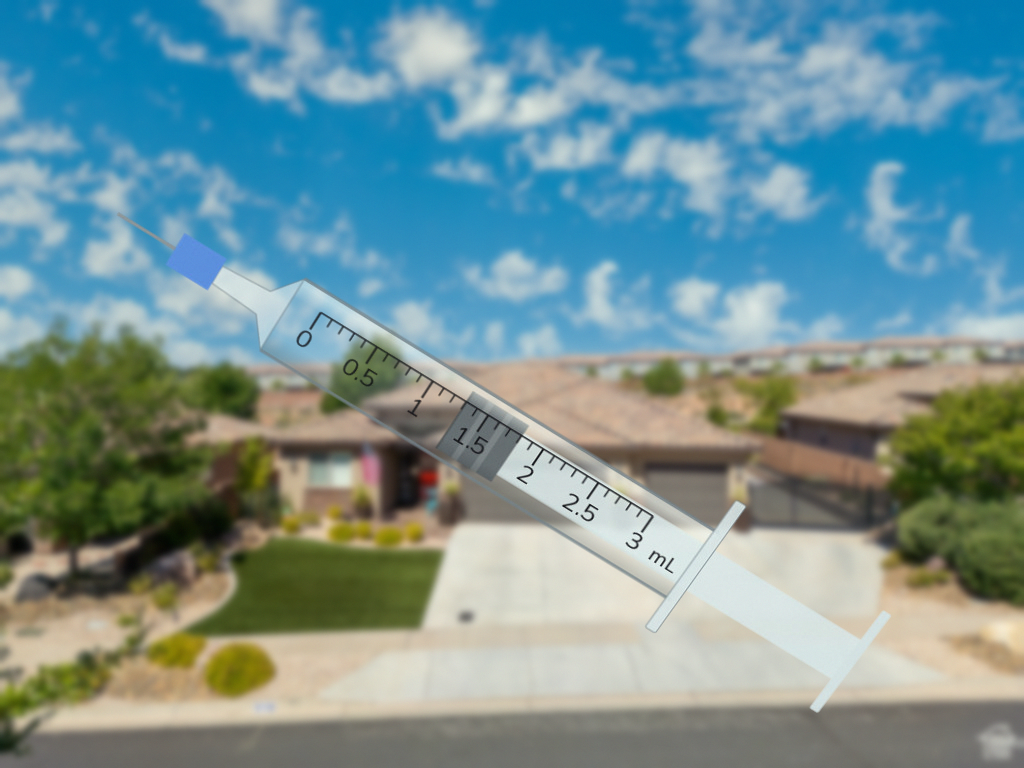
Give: 1.3 mL
